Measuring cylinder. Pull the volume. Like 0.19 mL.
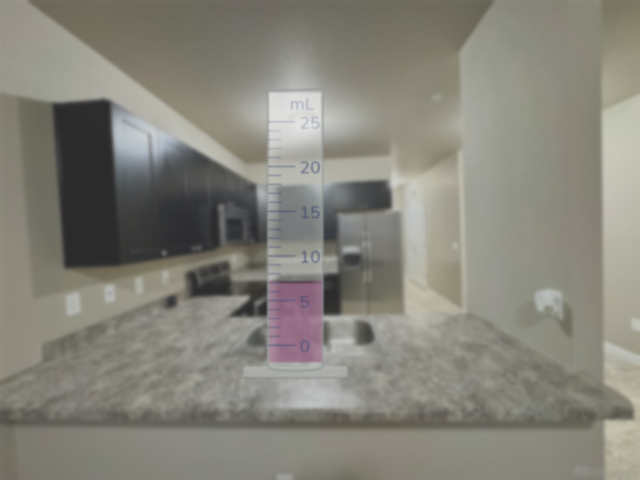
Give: 7 mL
